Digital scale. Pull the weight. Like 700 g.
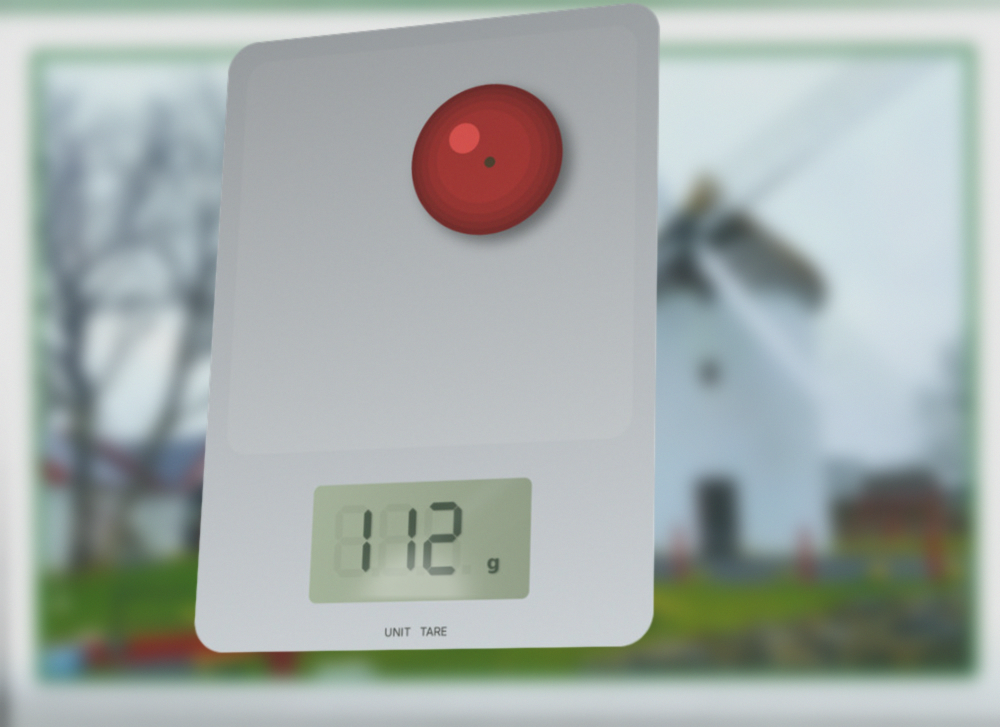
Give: 112 g
